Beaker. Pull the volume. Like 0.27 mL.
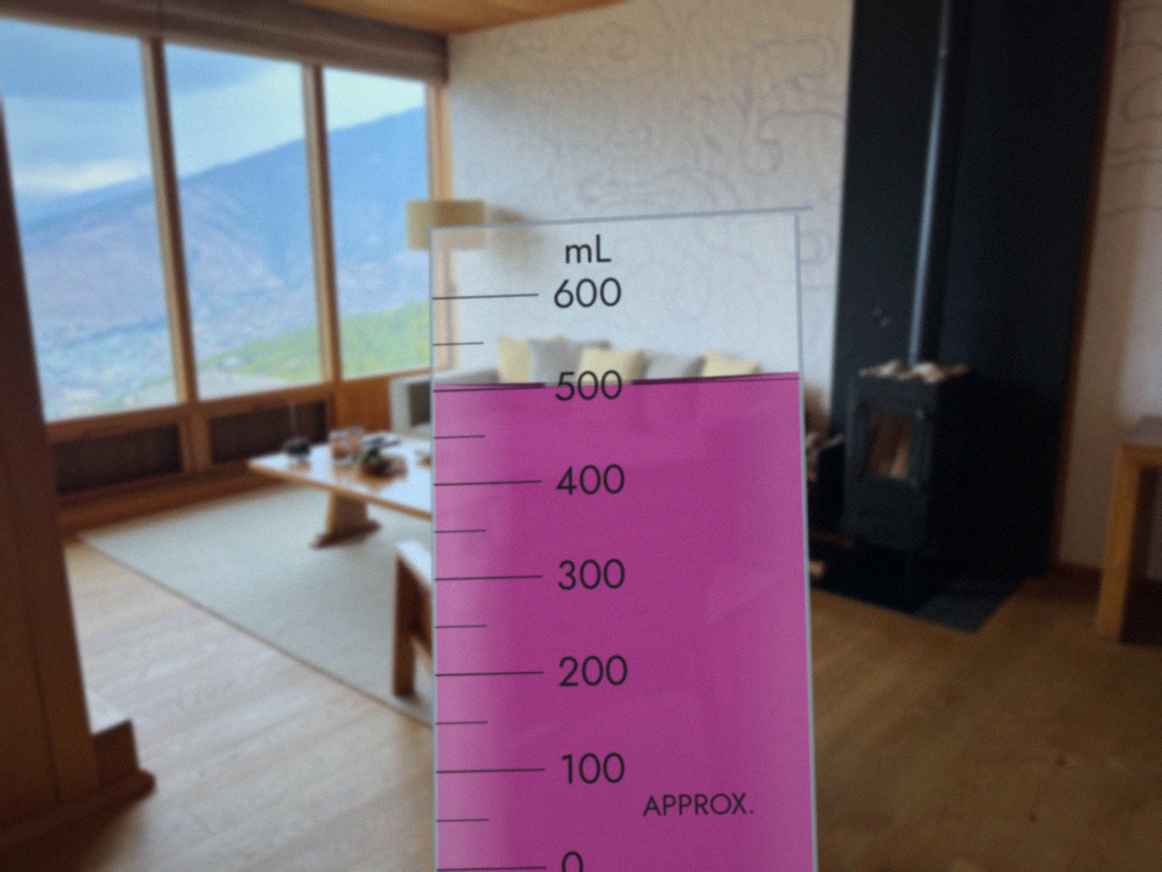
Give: 500 mL
